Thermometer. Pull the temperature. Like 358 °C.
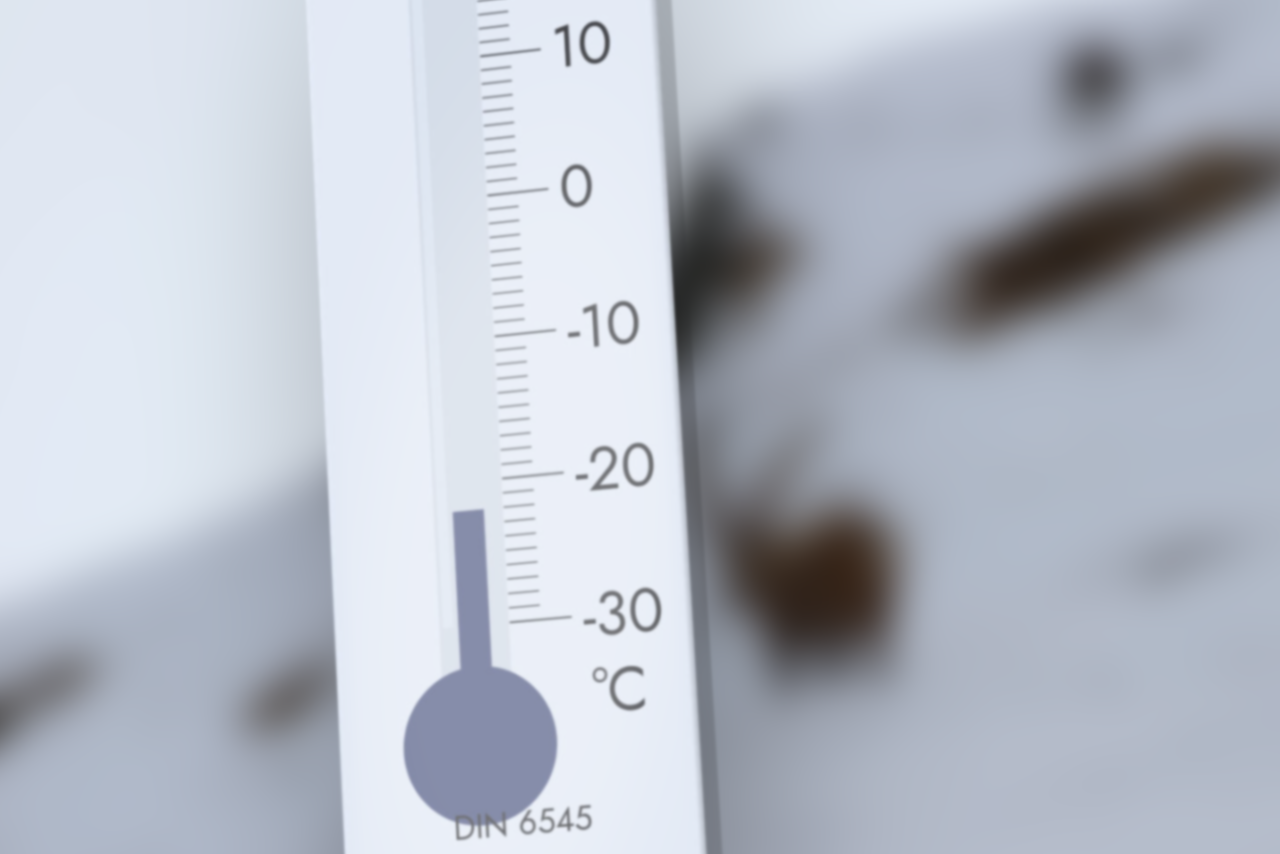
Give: -22 °C
